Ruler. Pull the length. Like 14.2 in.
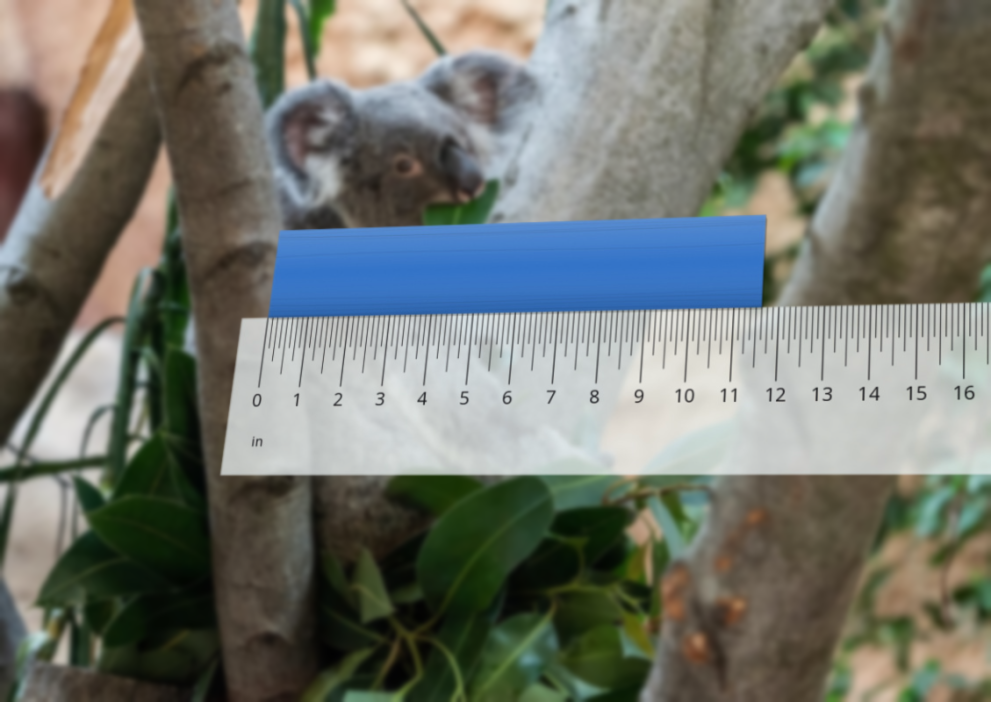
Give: 11.625 in
